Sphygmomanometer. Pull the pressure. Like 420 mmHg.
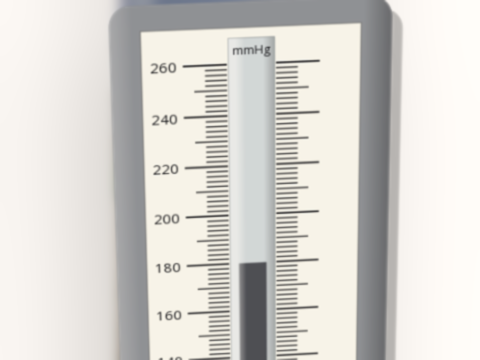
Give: 180 mmHg
